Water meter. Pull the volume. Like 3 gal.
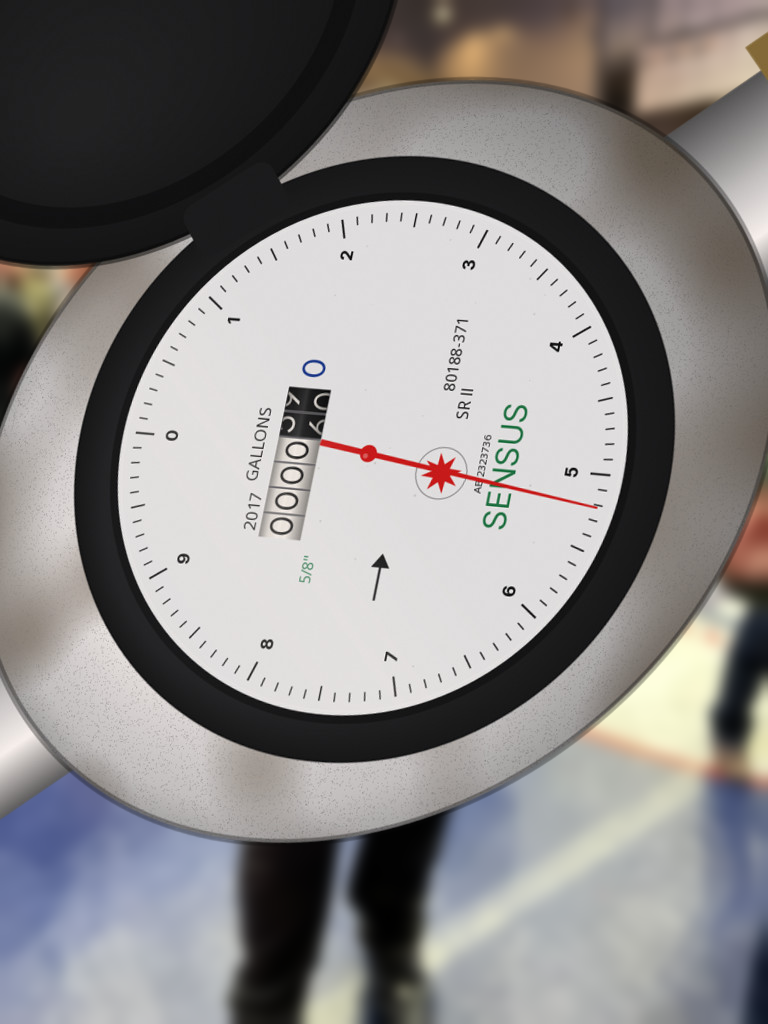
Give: 595.2 gal
